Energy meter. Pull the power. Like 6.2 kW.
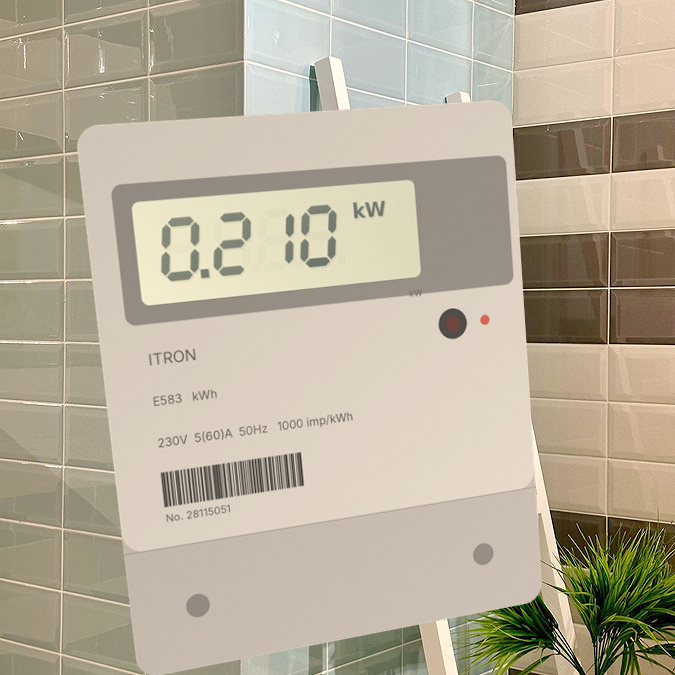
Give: 0.210 kW
